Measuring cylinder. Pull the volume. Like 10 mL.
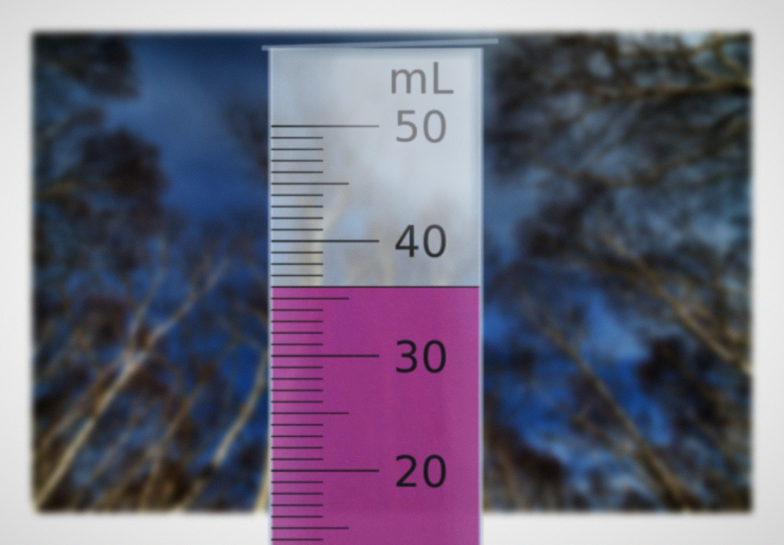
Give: 36 mL
